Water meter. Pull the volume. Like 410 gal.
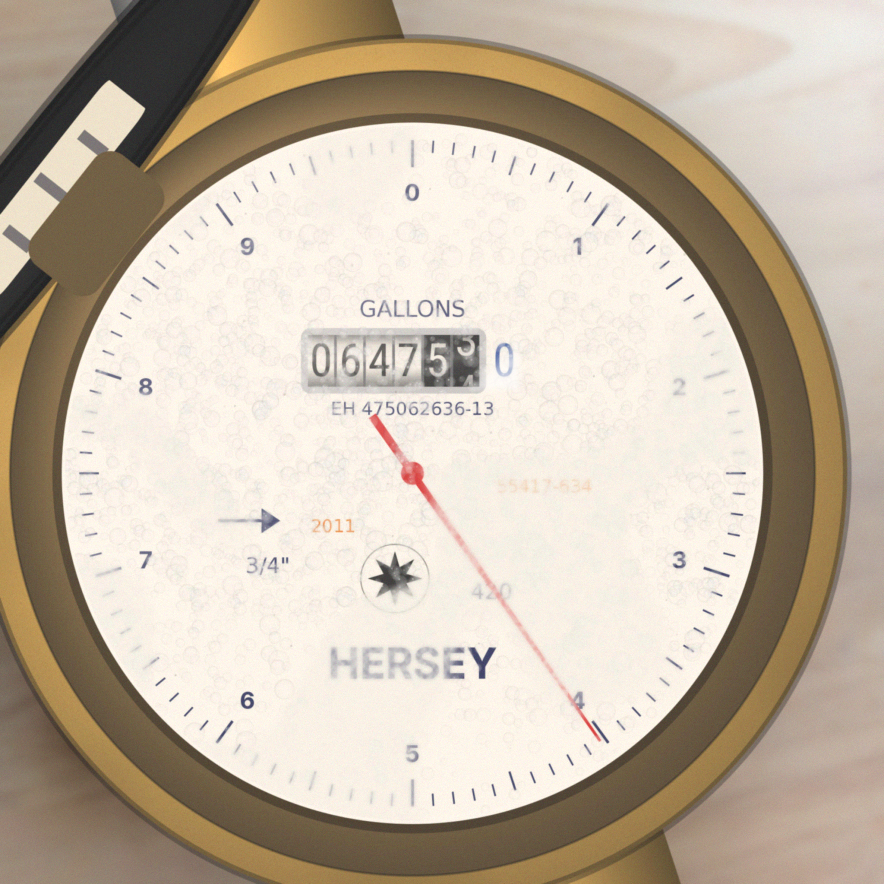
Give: 647534.0 gal
